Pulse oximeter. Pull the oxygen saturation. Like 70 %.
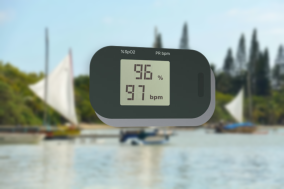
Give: 96 %
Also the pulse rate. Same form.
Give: 97 bpm
